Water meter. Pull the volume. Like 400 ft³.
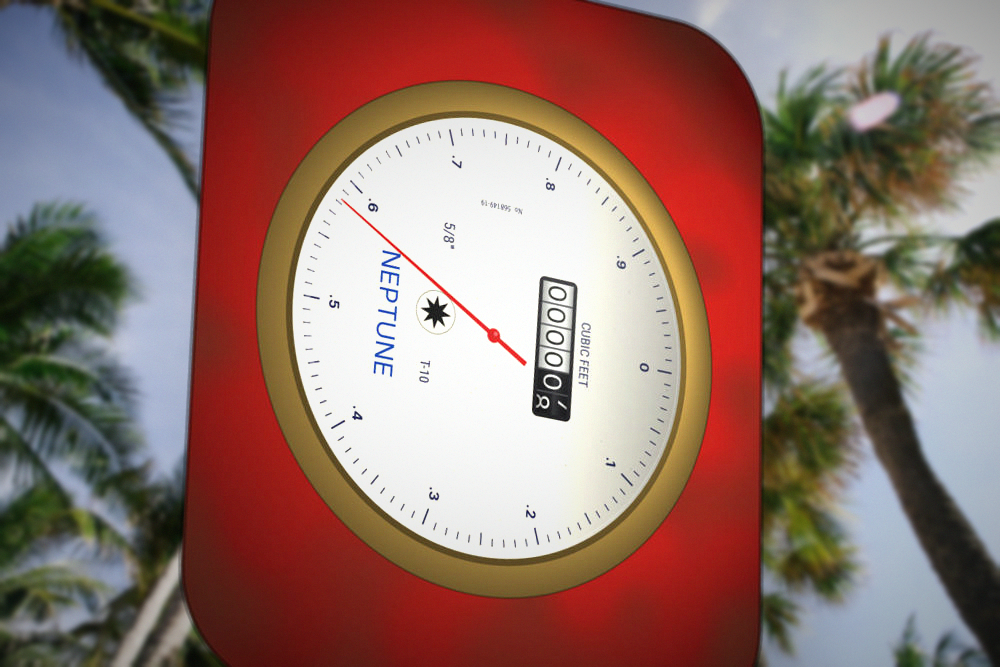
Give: 7.58 ft³
